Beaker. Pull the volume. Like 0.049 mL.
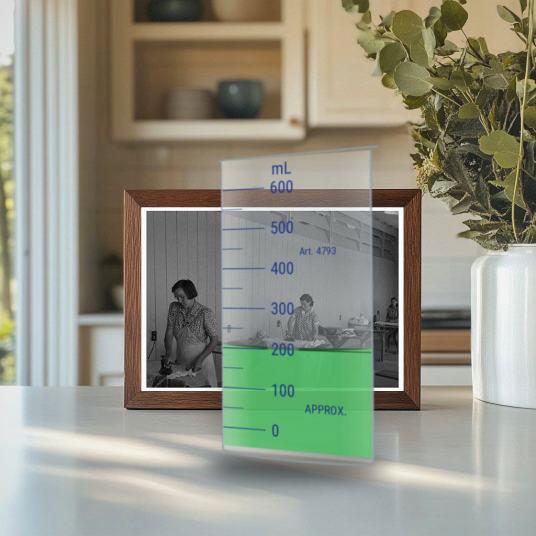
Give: 200 mL
